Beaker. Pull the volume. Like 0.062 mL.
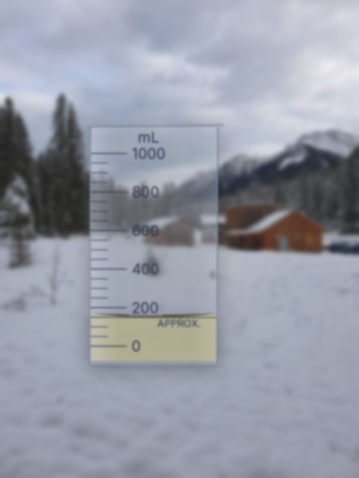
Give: 150 mL
